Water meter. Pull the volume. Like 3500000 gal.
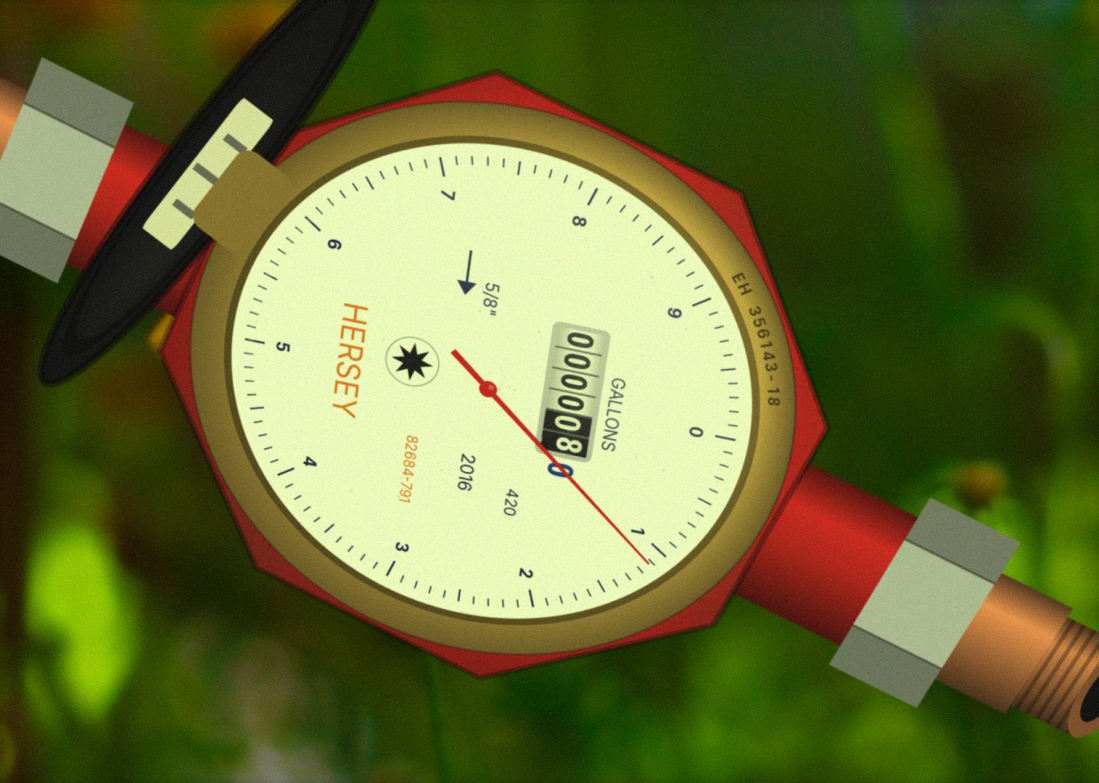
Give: 81.1 gal
